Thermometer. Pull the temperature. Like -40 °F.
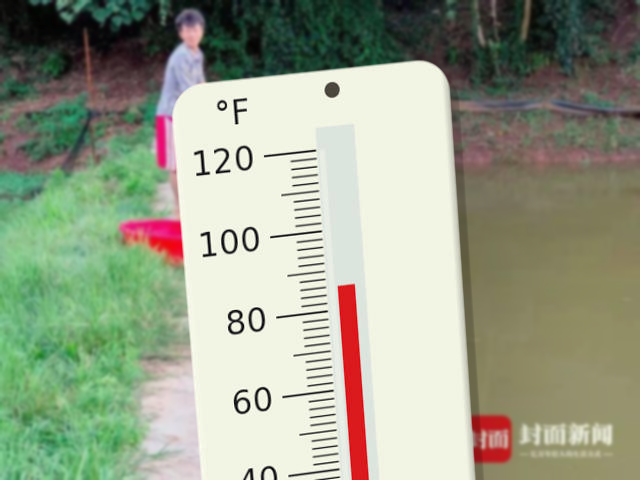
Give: 86 °F
